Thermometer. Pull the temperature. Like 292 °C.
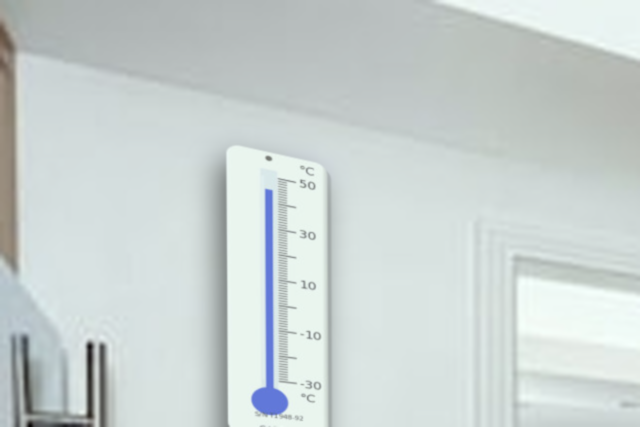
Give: 45 °C
